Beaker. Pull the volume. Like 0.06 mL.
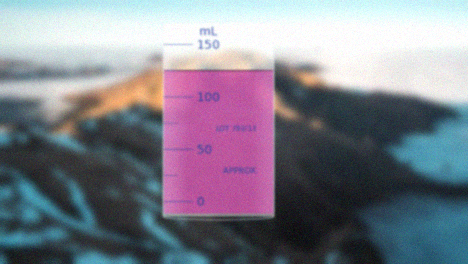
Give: 125 mL
